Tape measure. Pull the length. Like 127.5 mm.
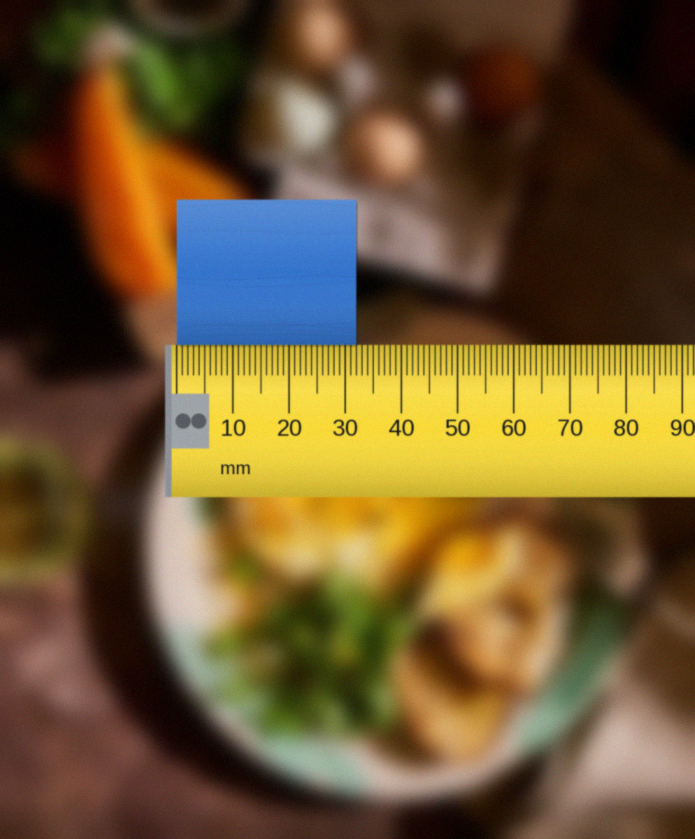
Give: 32 mm
